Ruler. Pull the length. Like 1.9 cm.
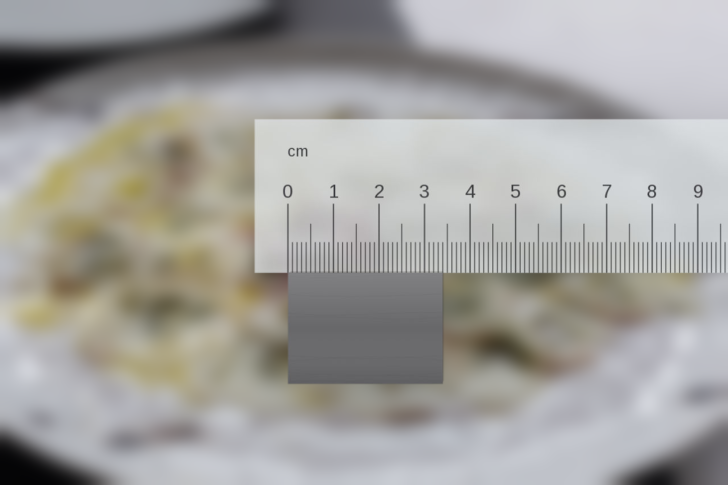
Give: 3.4 cm
